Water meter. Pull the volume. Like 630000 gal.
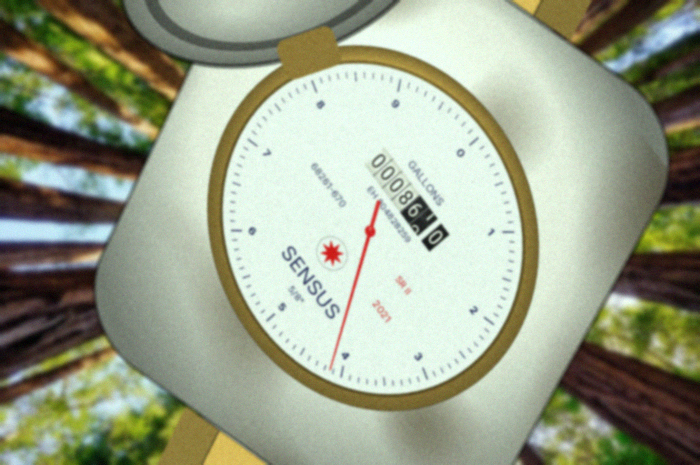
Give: 8614.1 gal
